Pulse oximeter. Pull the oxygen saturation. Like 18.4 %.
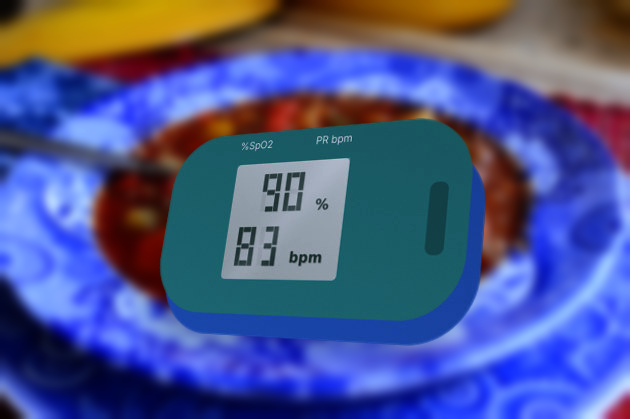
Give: 90 %
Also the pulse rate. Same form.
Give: 83 bpm
